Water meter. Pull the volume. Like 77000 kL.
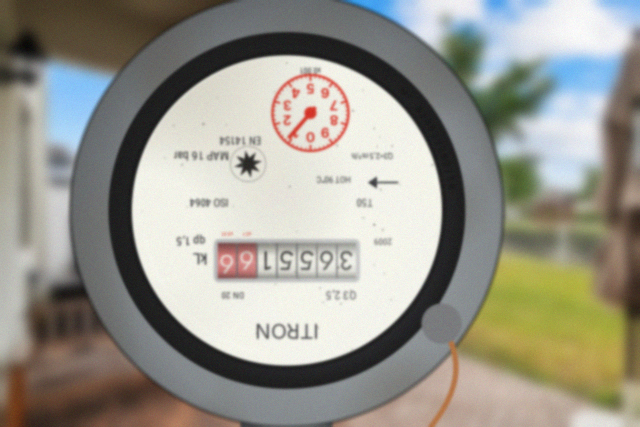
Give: 36551.661 kL
